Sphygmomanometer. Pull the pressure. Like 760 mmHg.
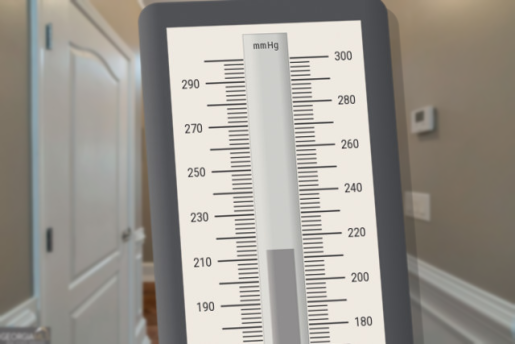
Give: 214 mmHg
